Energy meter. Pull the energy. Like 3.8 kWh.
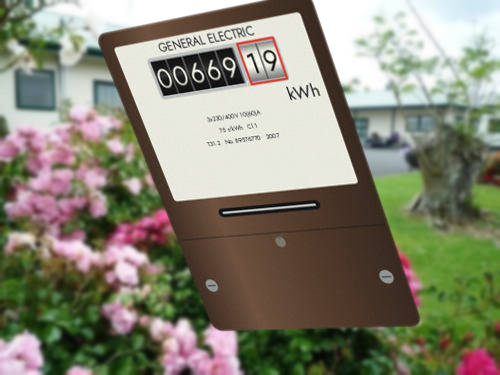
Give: 669.19 kWh
